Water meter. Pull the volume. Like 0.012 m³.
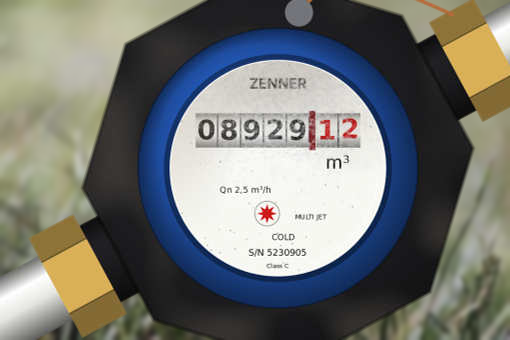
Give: 8929.12 m³
